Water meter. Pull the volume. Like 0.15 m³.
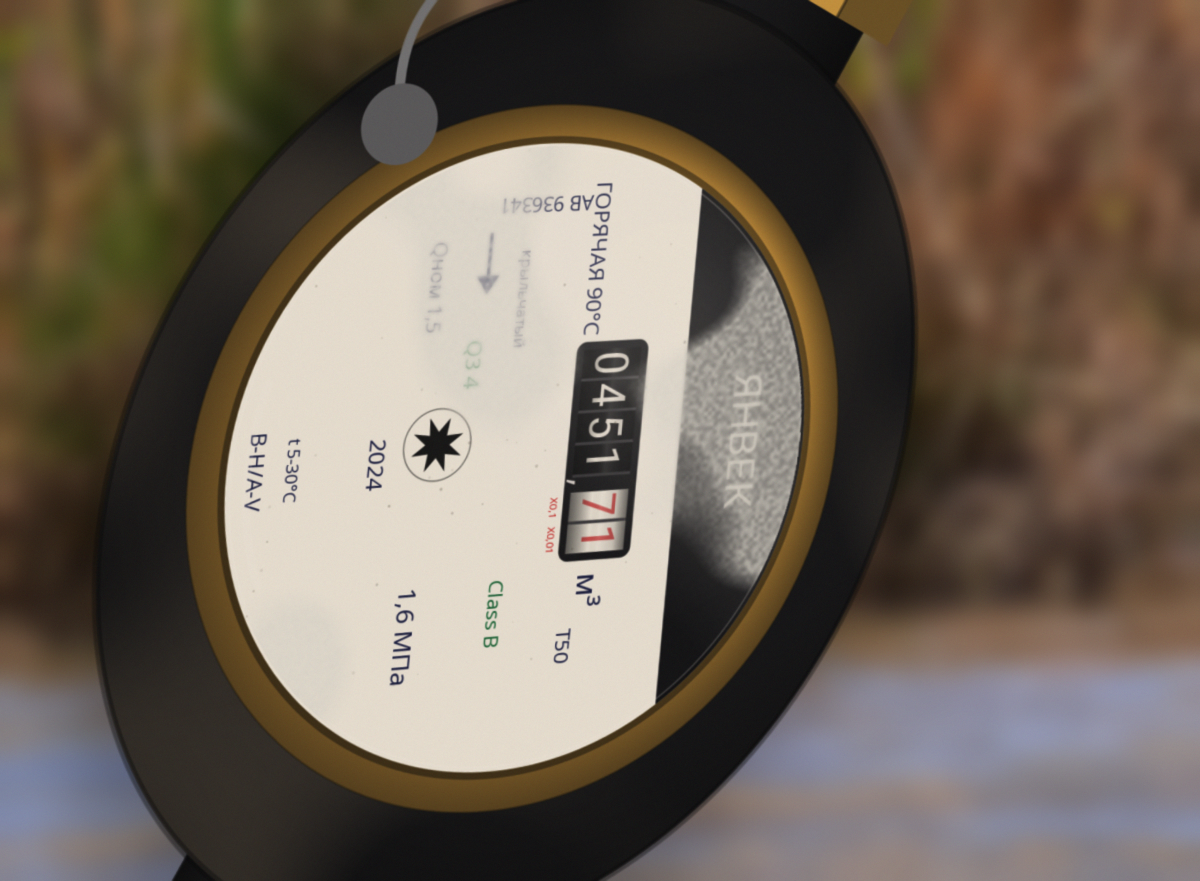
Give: 451.71 m³
